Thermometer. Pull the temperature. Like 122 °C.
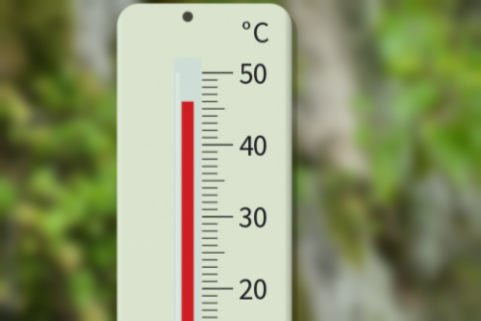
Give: 46 °C
